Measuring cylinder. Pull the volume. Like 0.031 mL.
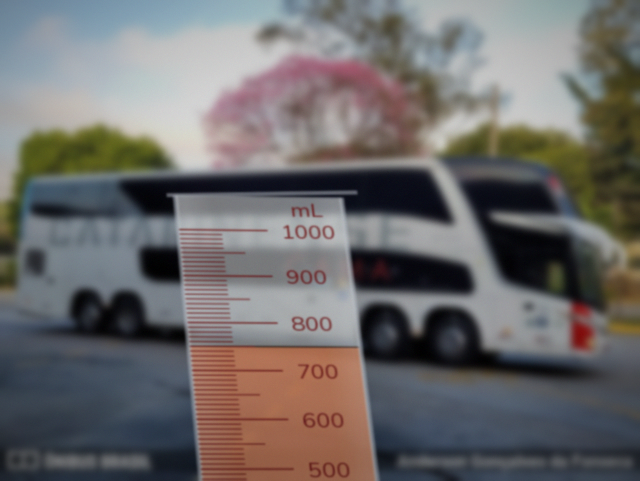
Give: 750 mL
